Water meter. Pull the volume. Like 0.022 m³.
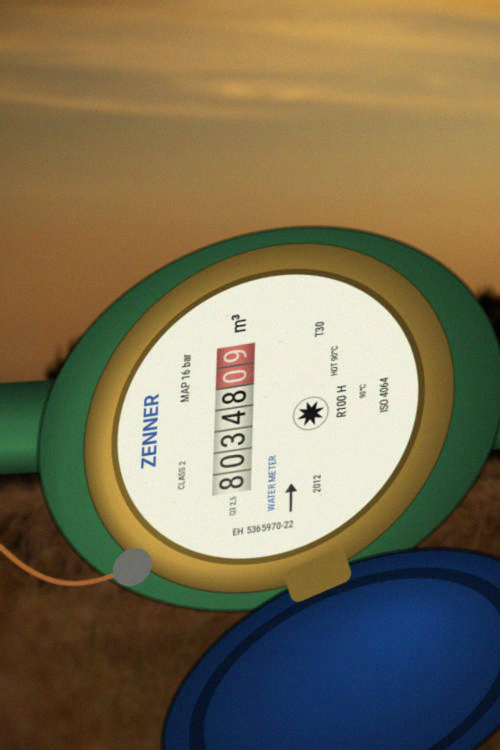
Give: 80348.09 m³
